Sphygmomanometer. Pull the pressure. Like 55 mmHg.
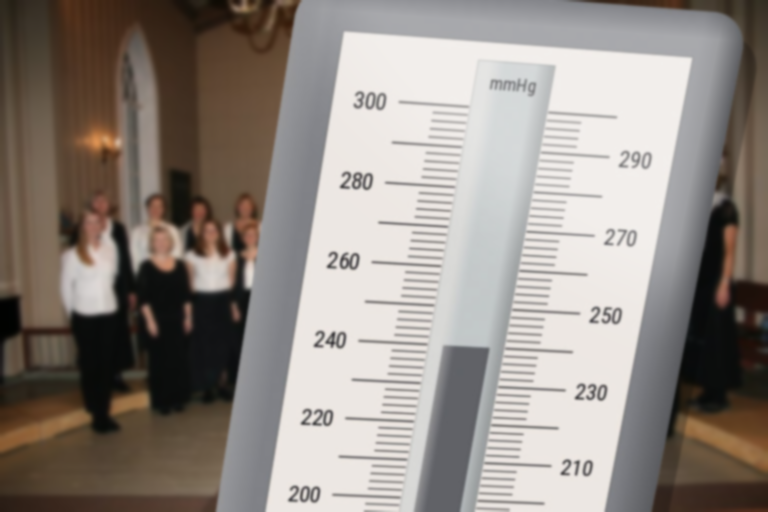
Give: 240 mmHg
